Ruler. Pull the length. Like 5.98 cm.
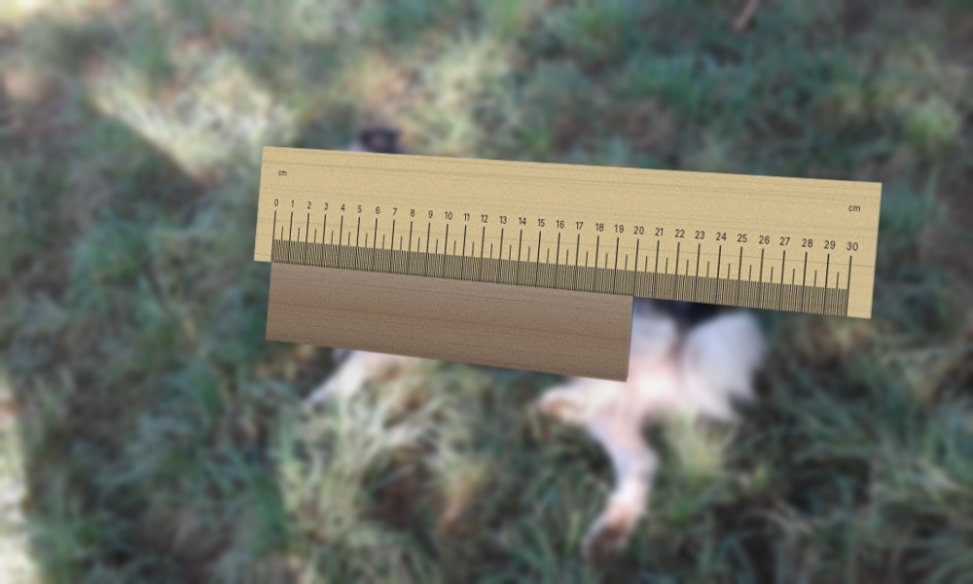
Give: 20 cm
